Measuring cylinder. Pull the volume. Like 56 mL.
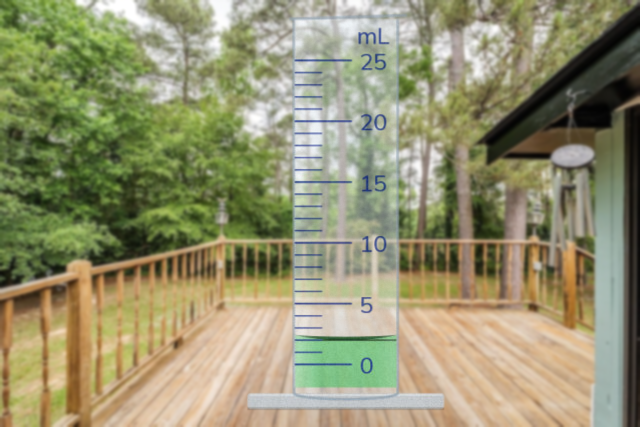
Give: 2 mL
